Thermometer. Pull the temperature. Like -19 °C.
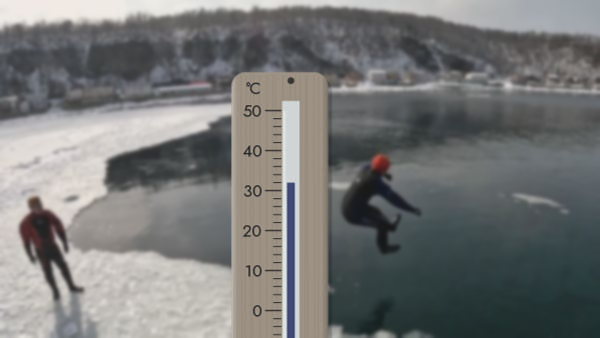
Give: 32 °C
